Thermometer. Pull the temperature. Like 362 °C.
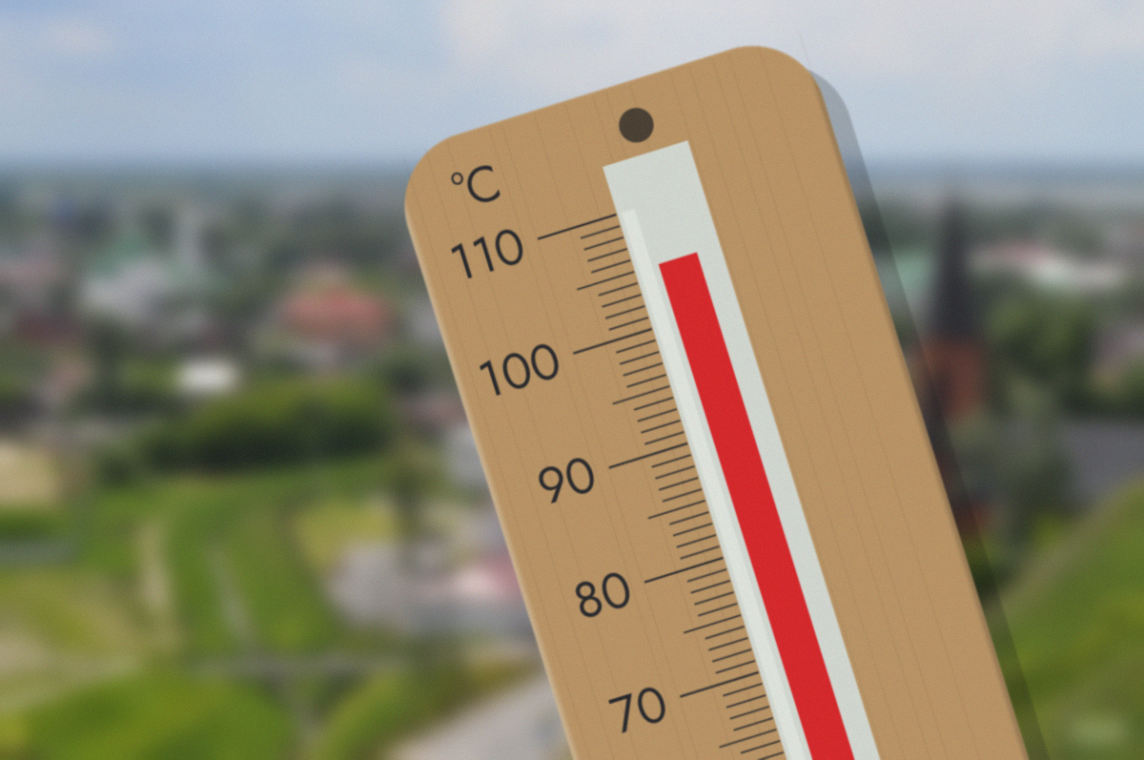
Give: 105 °C
